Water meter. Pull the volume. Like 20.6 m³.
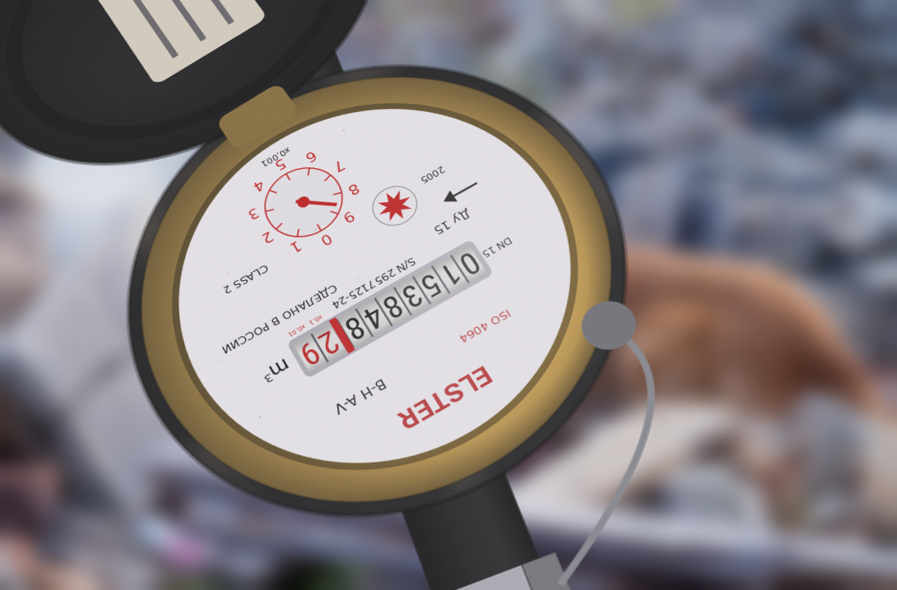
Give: 153848.298 m³
